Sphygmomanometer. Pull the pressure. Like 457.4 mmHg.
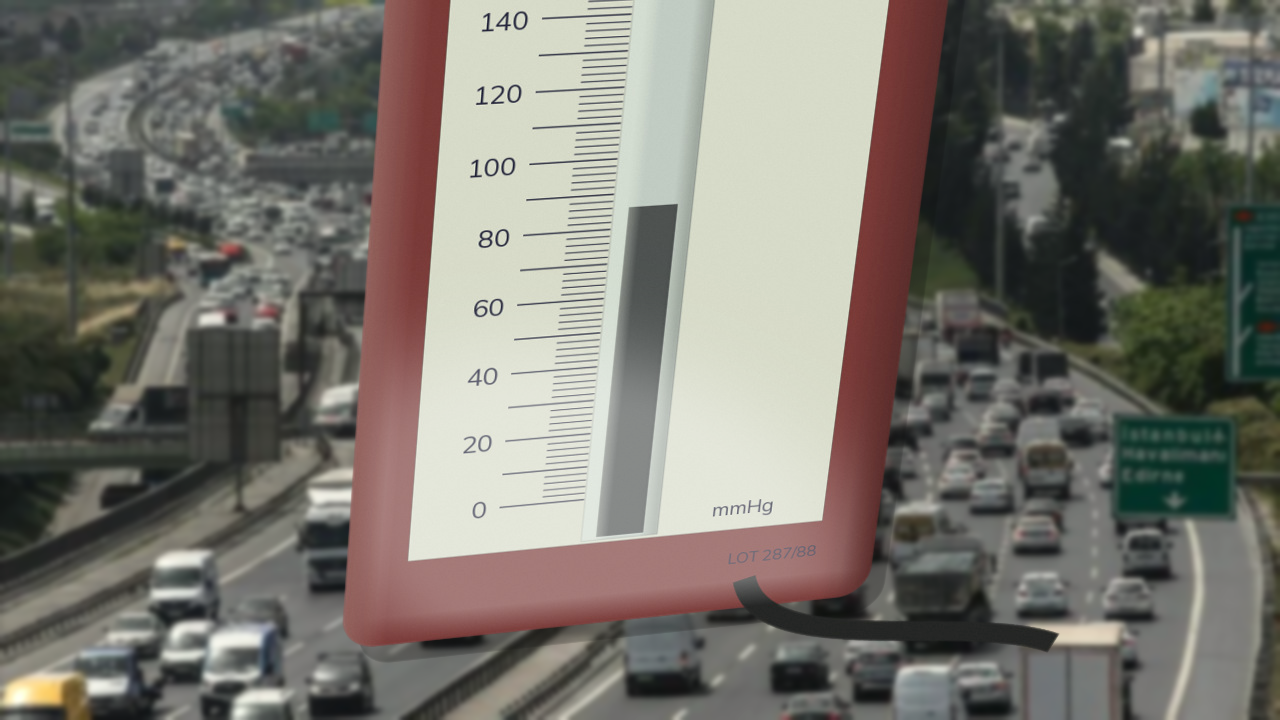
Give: 86 mmHg
